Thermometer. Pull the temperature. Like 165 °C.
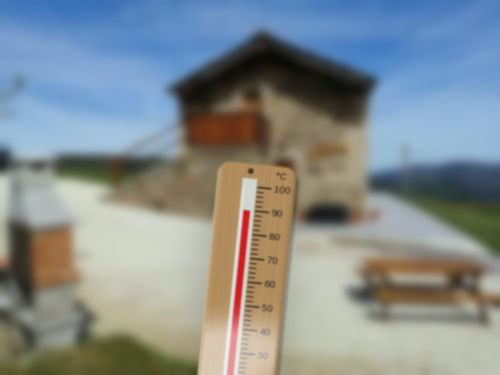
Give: 90 °C
